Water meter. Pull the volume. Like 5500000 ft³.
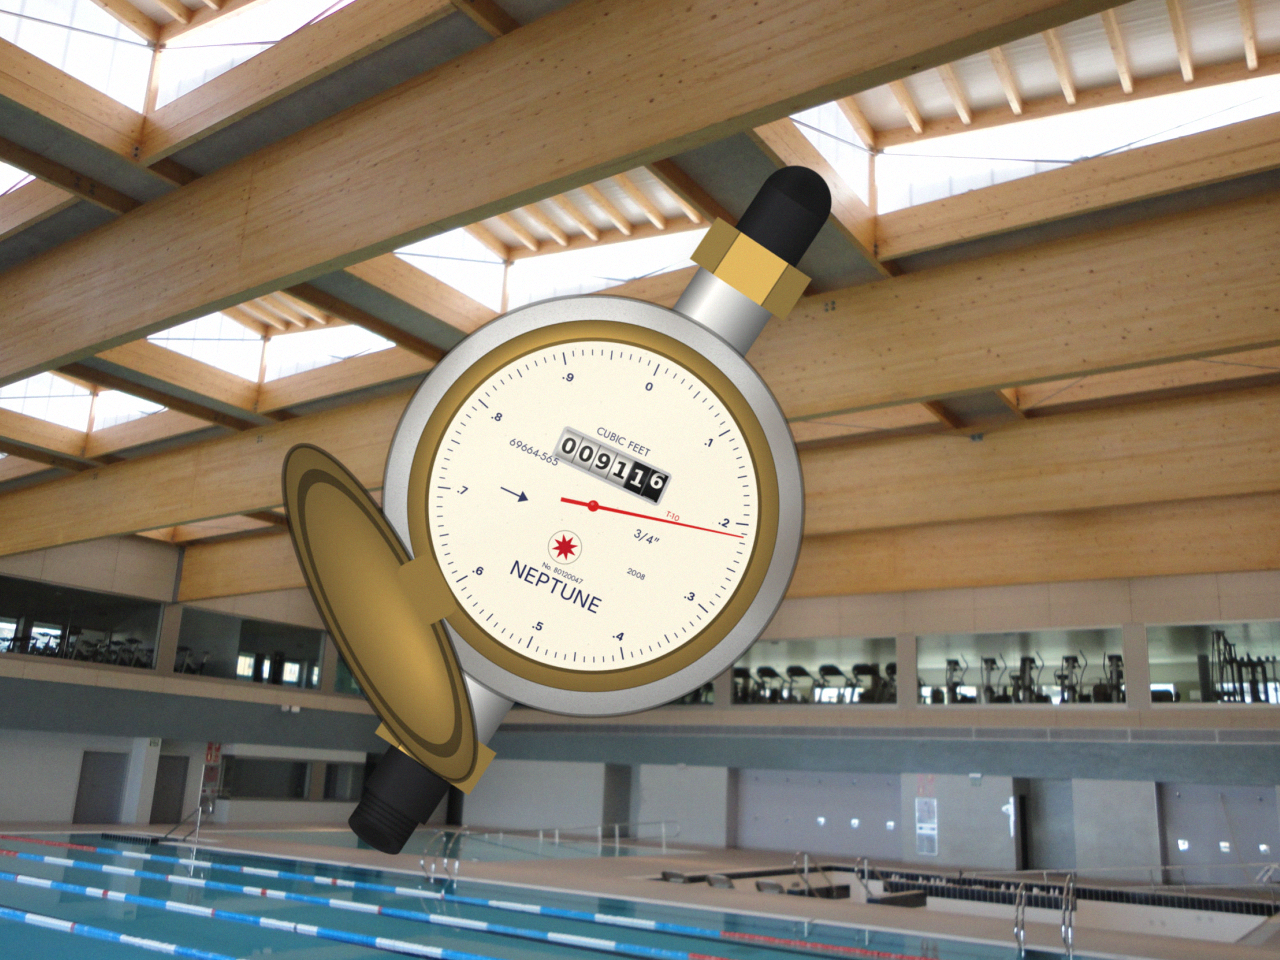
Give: 9116.21 ft³
